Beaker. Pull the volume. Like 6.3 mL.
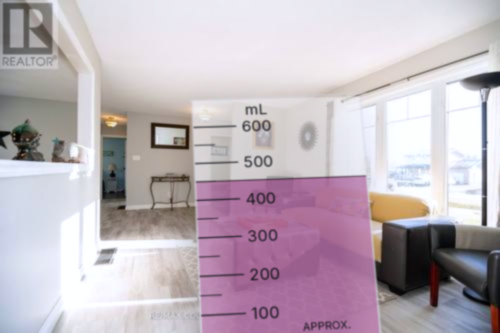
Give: 450 mL
